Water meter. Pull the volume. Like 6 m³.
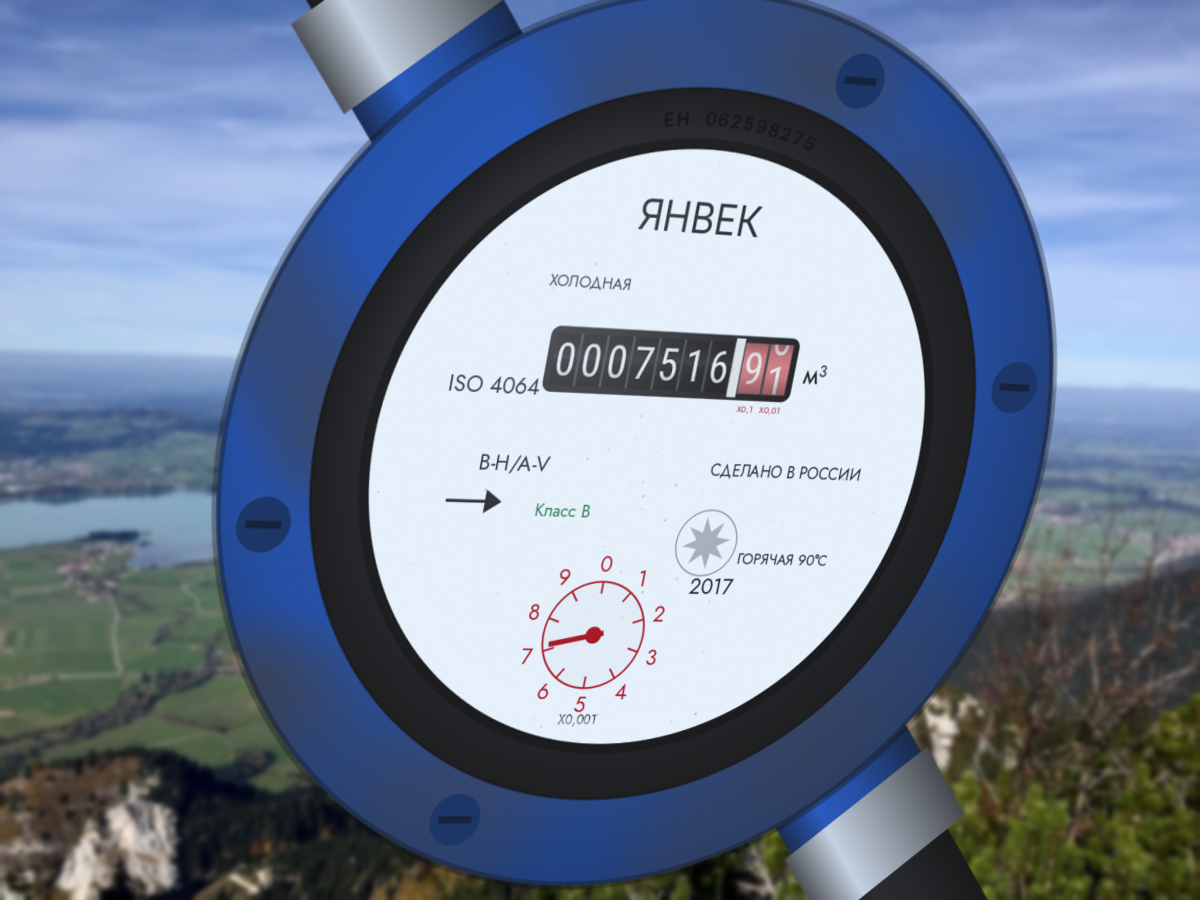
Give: 7516.907 m³
